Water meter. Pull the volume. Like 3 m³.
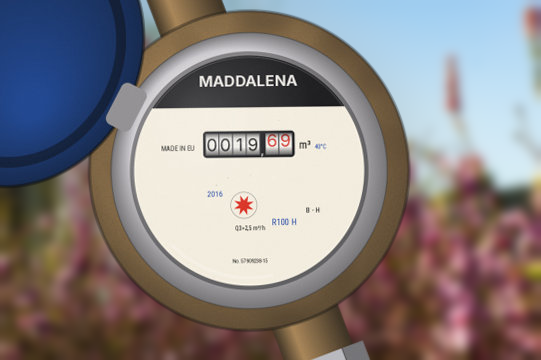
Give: 19.69 m³
